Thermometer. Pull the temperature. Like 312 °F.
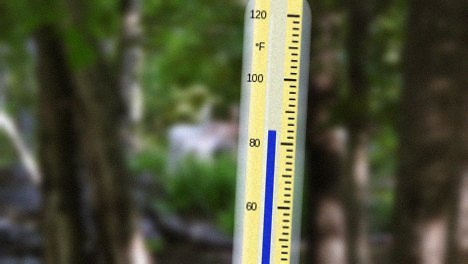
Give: 84 °F
